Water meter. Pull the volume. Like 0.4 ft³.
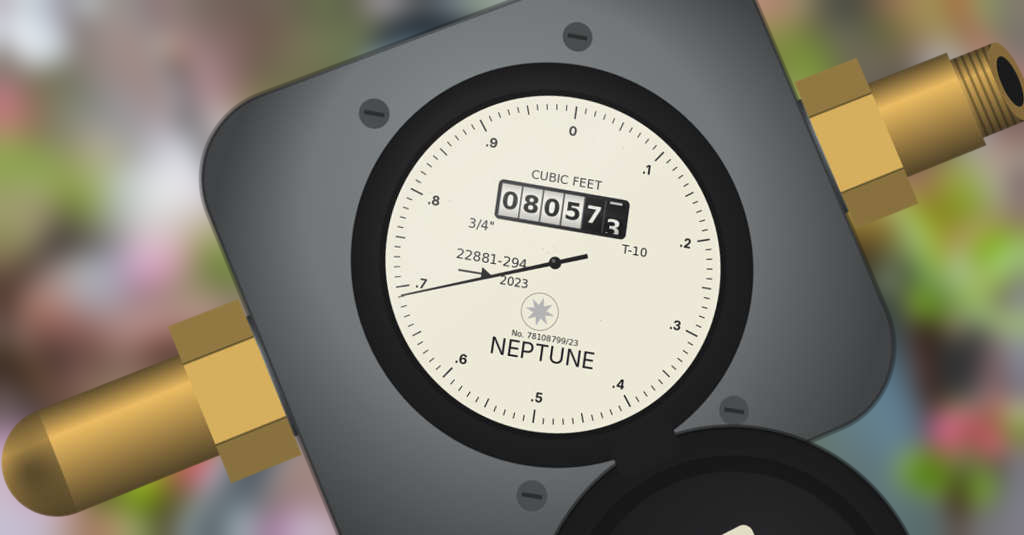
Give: 80572.69 ft³
